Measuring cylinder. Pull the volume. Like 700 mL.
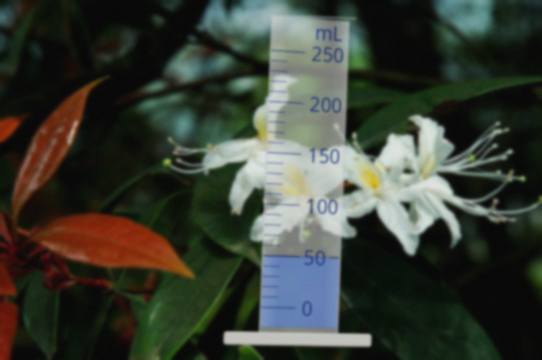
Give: 50 mL
